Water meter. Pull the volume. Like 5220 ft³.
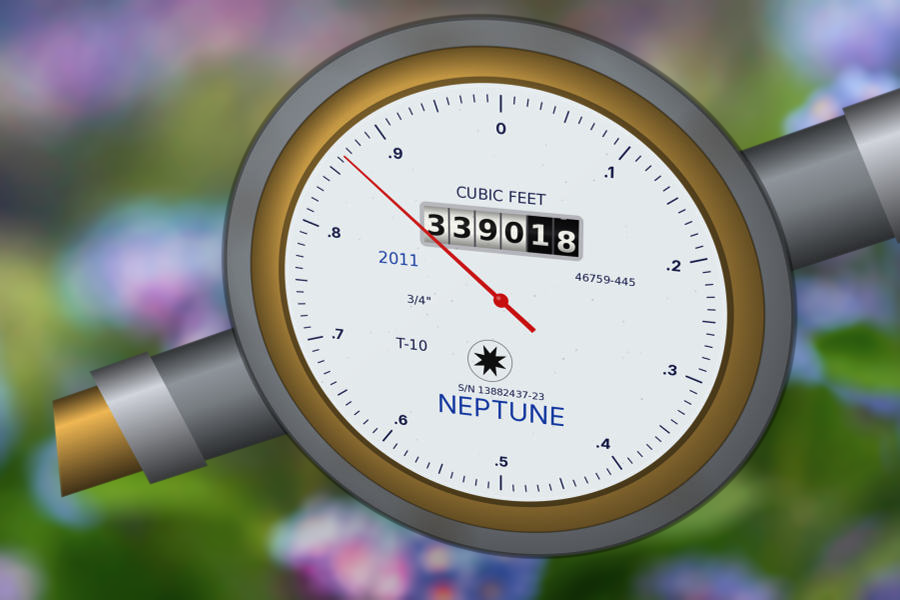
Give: 339017.86 ft³
